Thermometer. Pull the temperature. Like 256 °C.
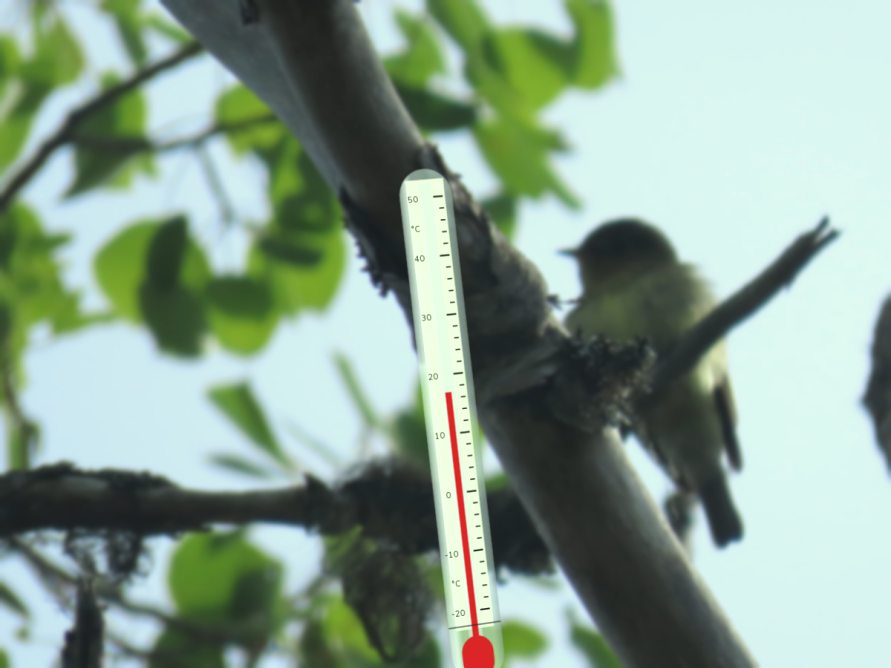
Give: 17 °C
